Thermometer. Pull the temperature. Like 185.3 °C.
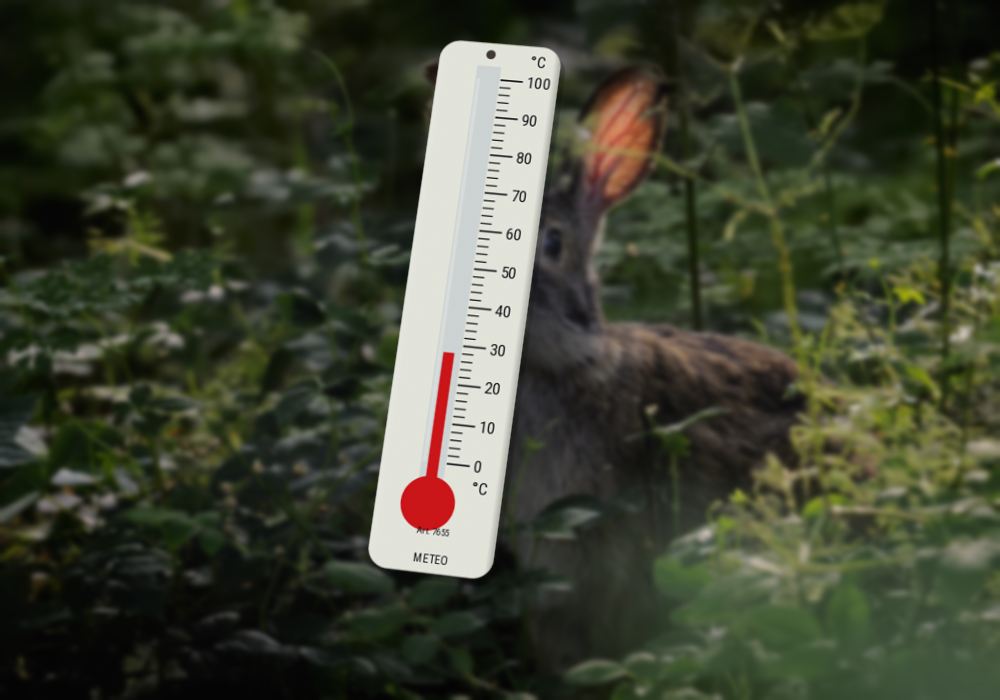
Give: 28 °C
